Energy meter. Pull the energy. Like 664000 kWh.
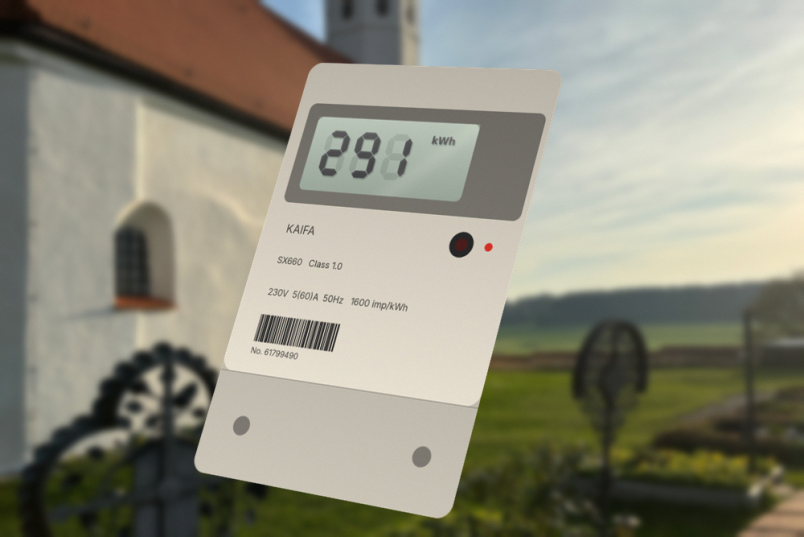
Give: 291 kWh
